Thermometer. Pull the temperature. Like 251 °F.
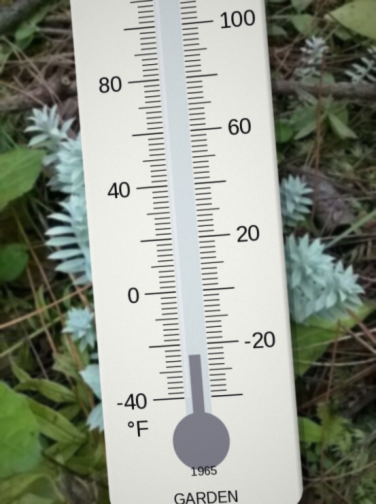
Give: -24 °F
